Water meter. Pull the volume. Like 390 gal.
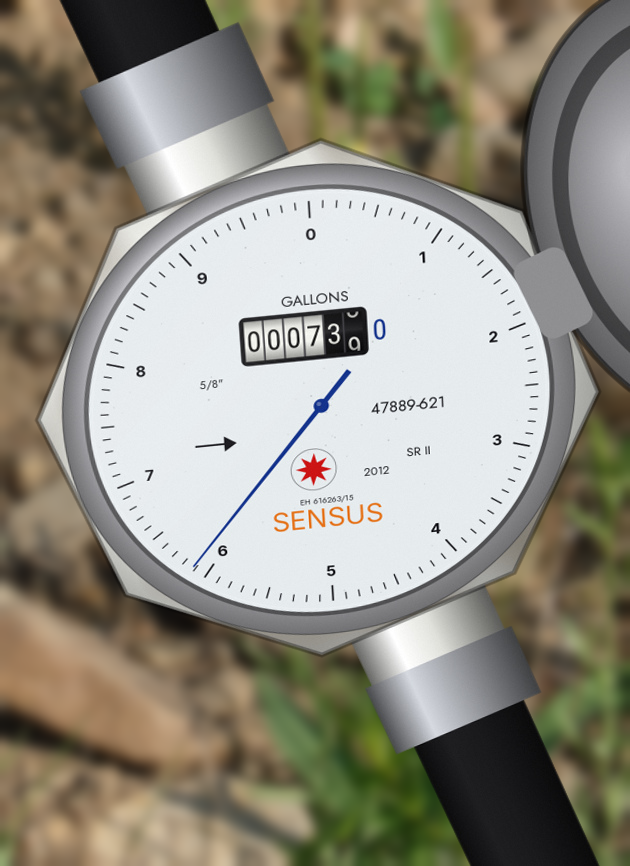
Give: 7386.1 gal
